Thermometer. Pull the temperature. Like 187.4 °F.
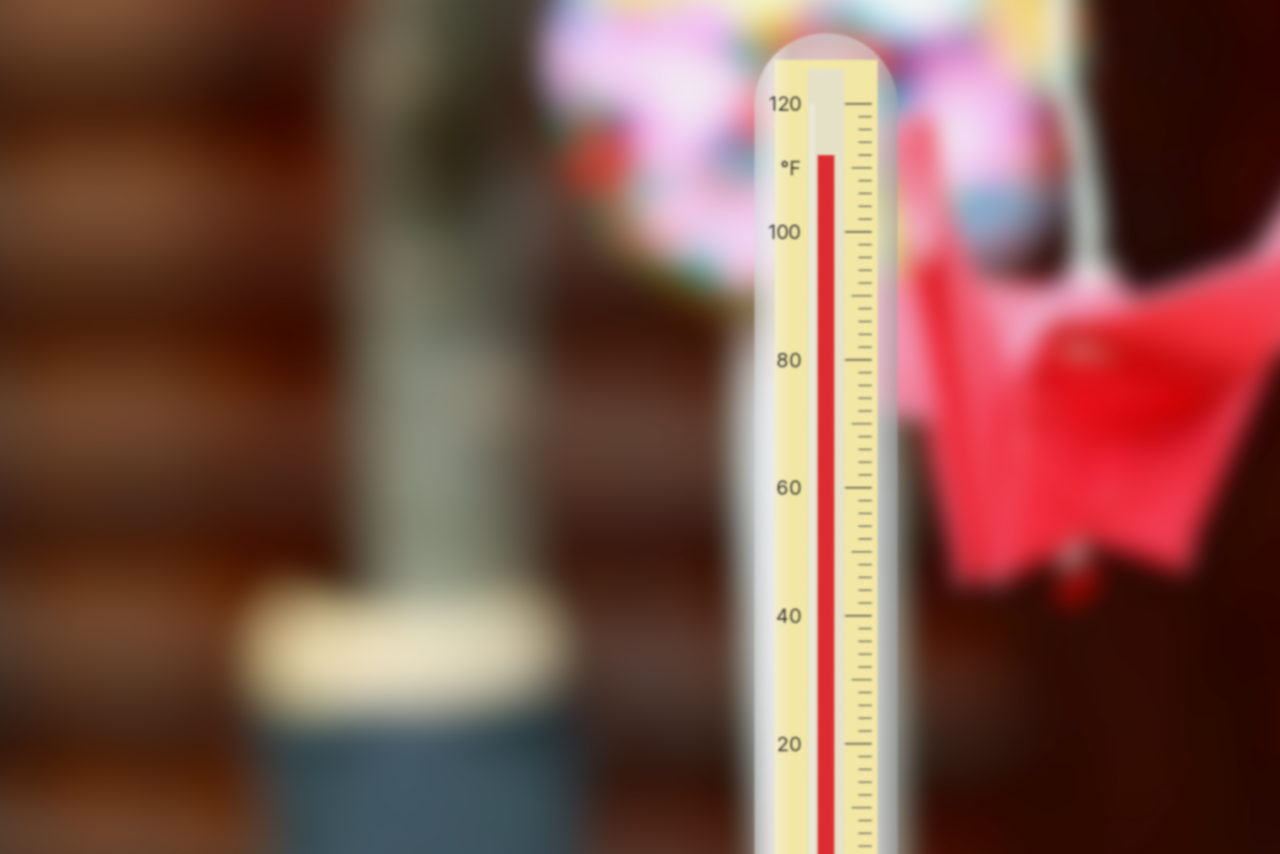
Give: 112 °F
